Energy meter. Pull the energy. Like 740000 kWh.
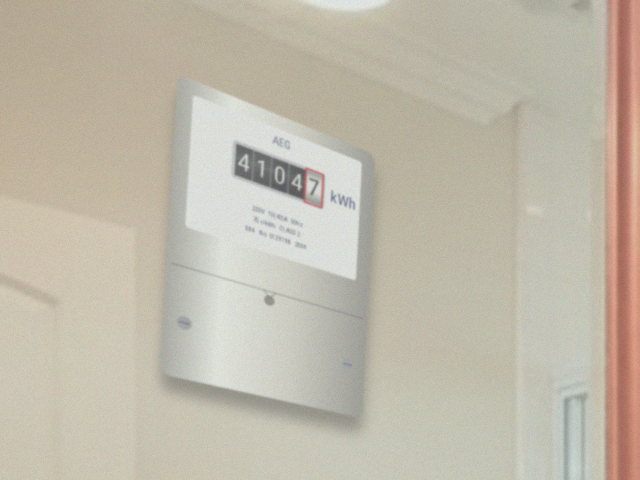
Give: 4104.7 kWh
